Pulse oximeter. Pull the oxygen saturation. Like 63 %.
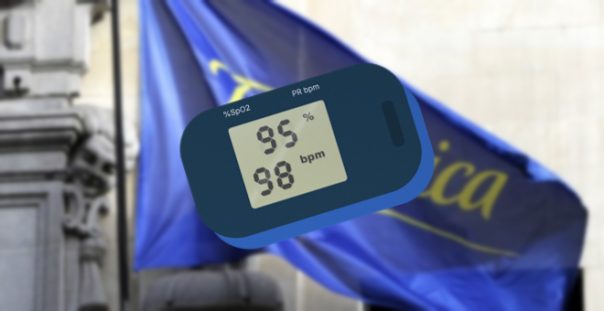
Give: 95 %
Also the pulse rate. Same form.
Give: 98 bpm
